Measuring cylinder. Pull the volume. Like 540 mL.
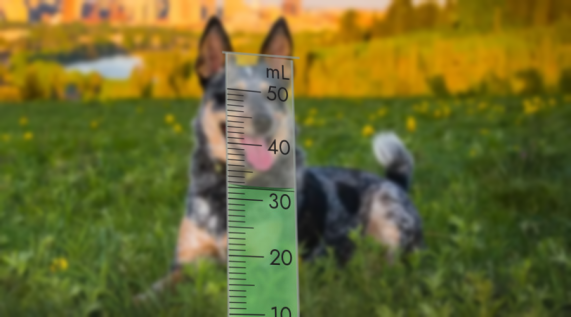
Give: 32 mL
